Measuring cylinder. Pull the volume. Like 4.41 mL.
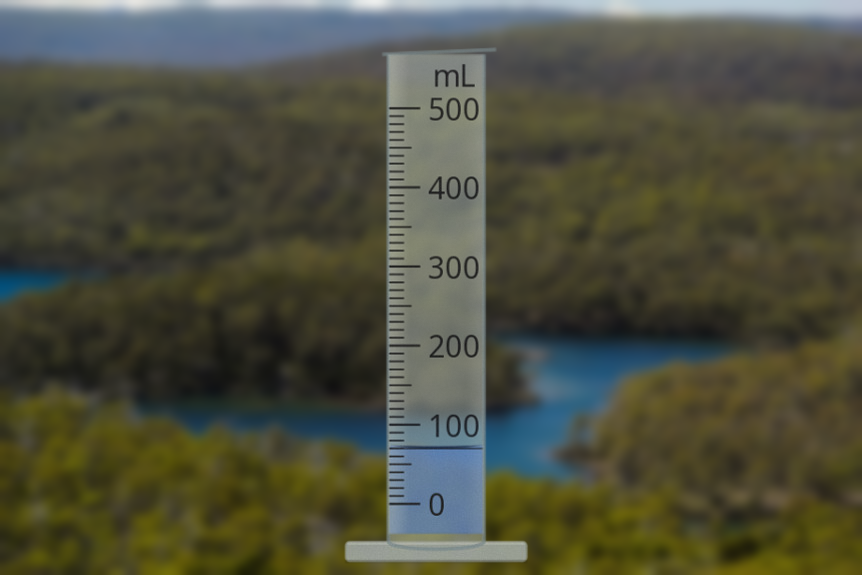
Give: 70 mL
